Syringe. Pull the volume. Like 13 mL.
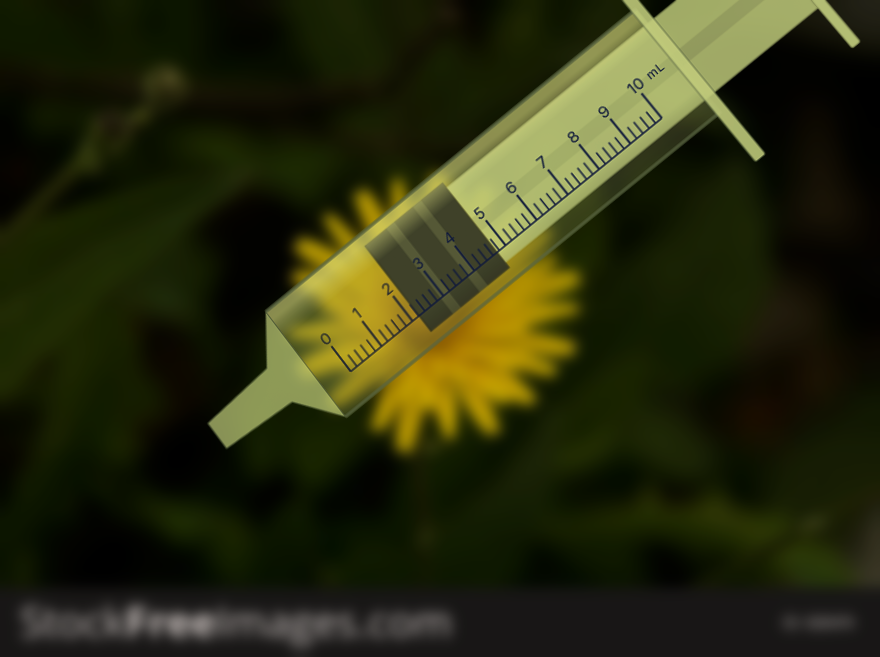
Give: 2.2 mL
